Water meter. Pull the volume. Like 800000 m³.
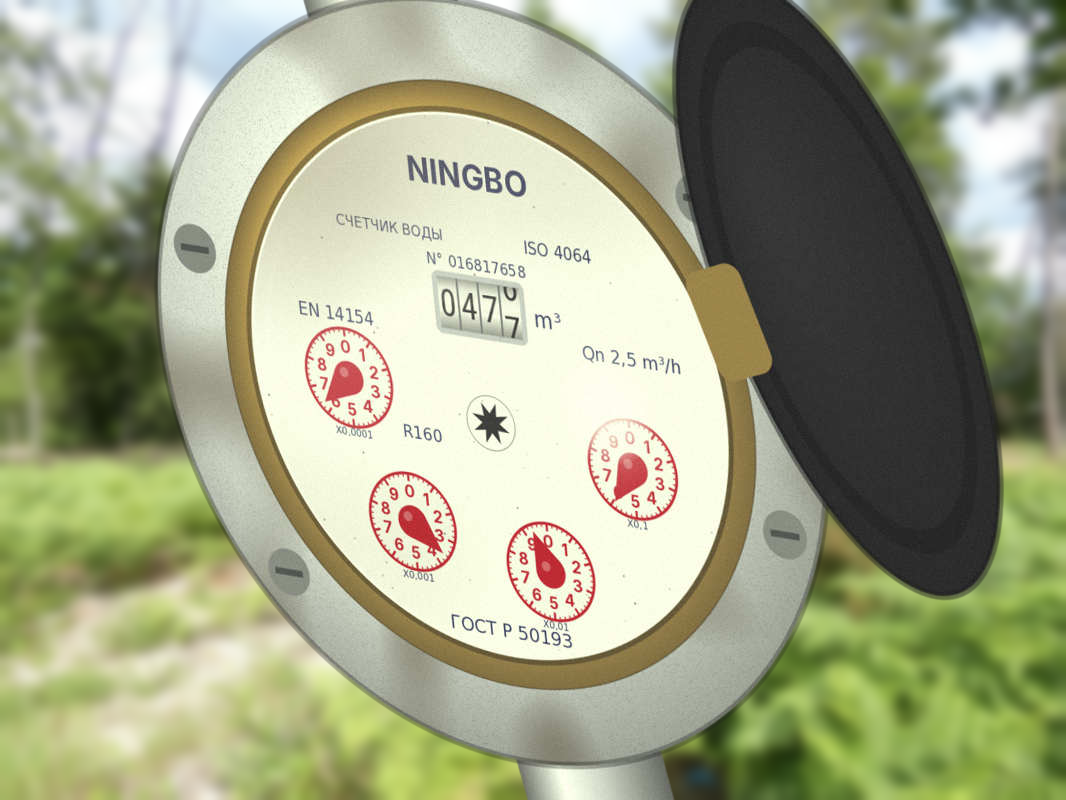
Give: 476.5936 m³
